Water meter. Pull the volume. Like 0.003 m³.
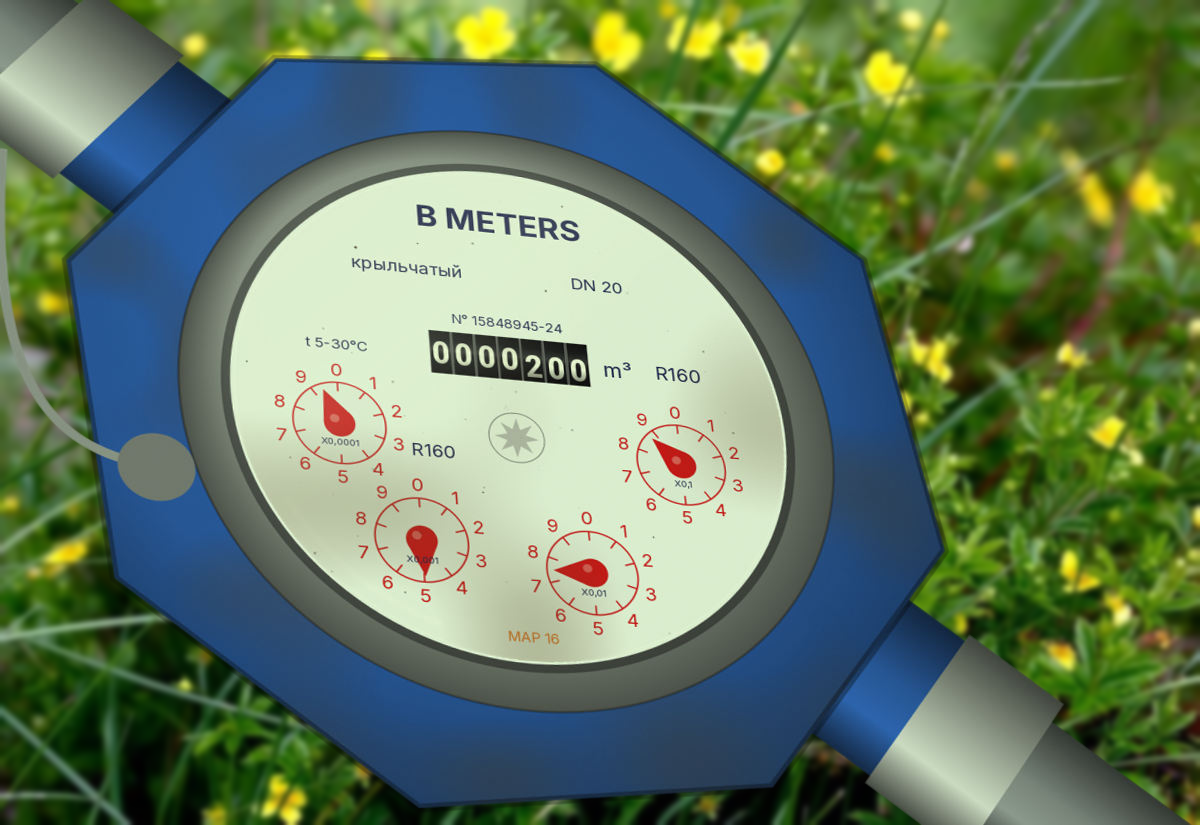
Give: 199.8749 m³
